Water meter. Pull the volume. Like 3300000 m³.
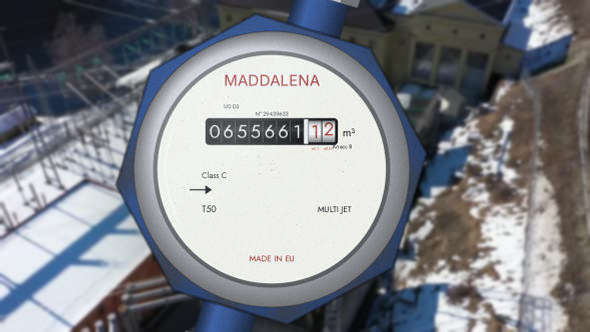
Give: 655661.12 m³
